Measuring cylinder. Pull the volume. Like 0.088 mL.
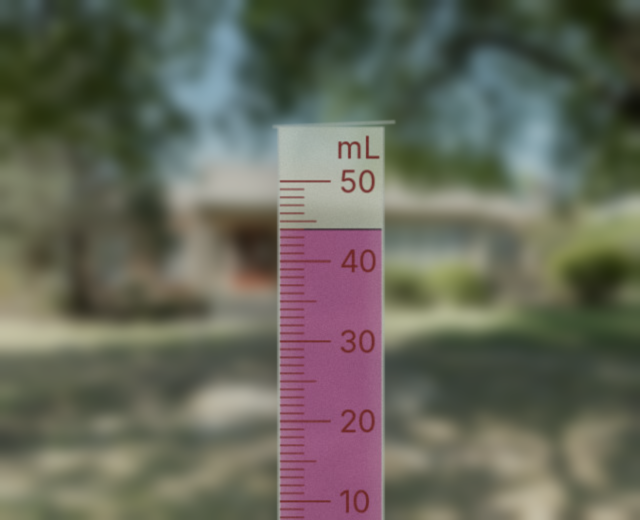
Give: 44 mL
